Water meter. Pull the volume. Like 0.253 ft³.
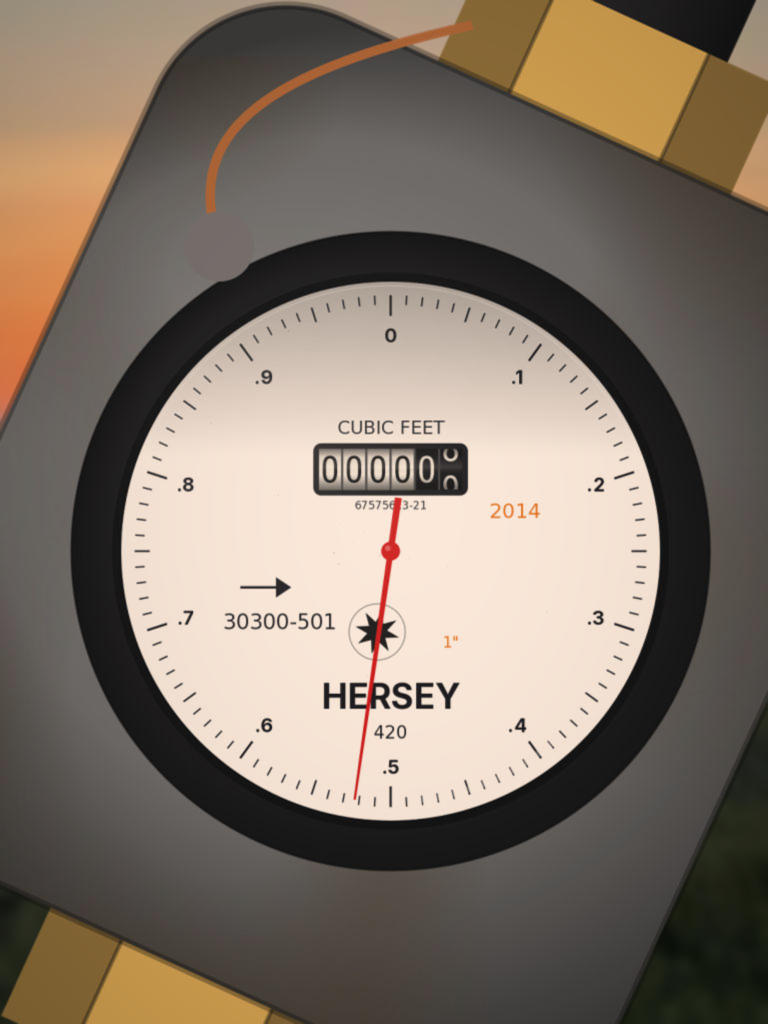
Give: 8.52 ft³
